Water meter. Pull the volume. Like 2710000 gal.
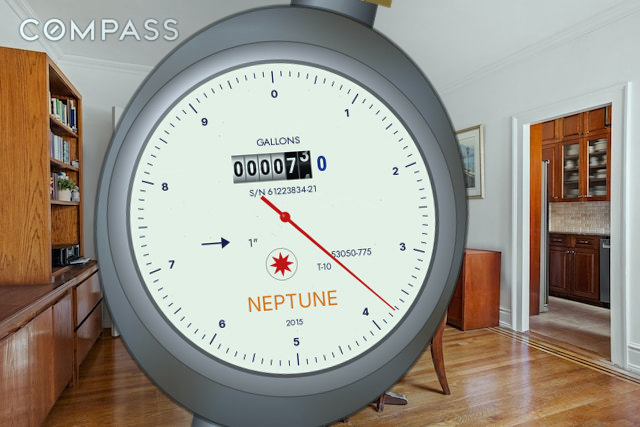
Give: 733.7 gal
